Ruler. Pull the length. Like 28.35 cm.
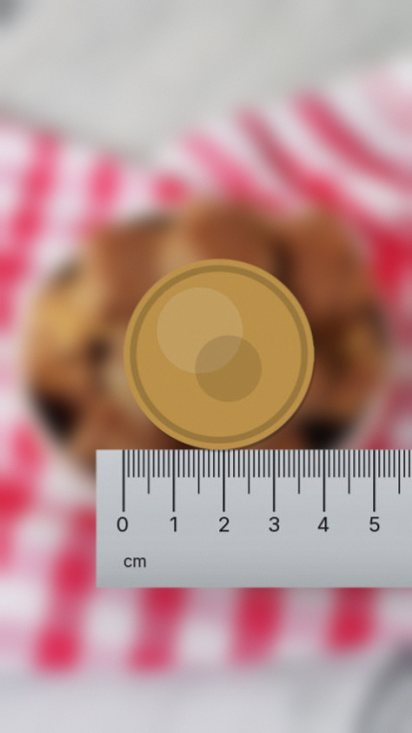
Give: 3.8 cm
